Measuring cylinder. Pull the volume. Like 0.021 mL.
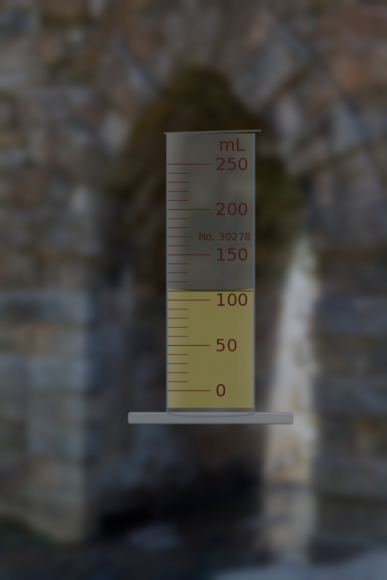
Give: 110 mL
